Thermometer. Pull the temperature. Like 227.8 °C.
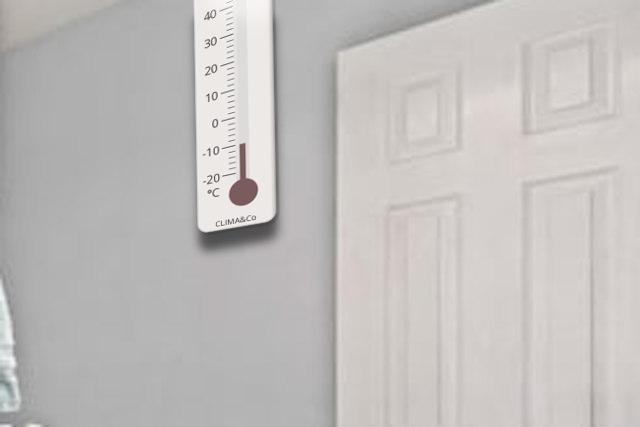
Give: -10 °C
